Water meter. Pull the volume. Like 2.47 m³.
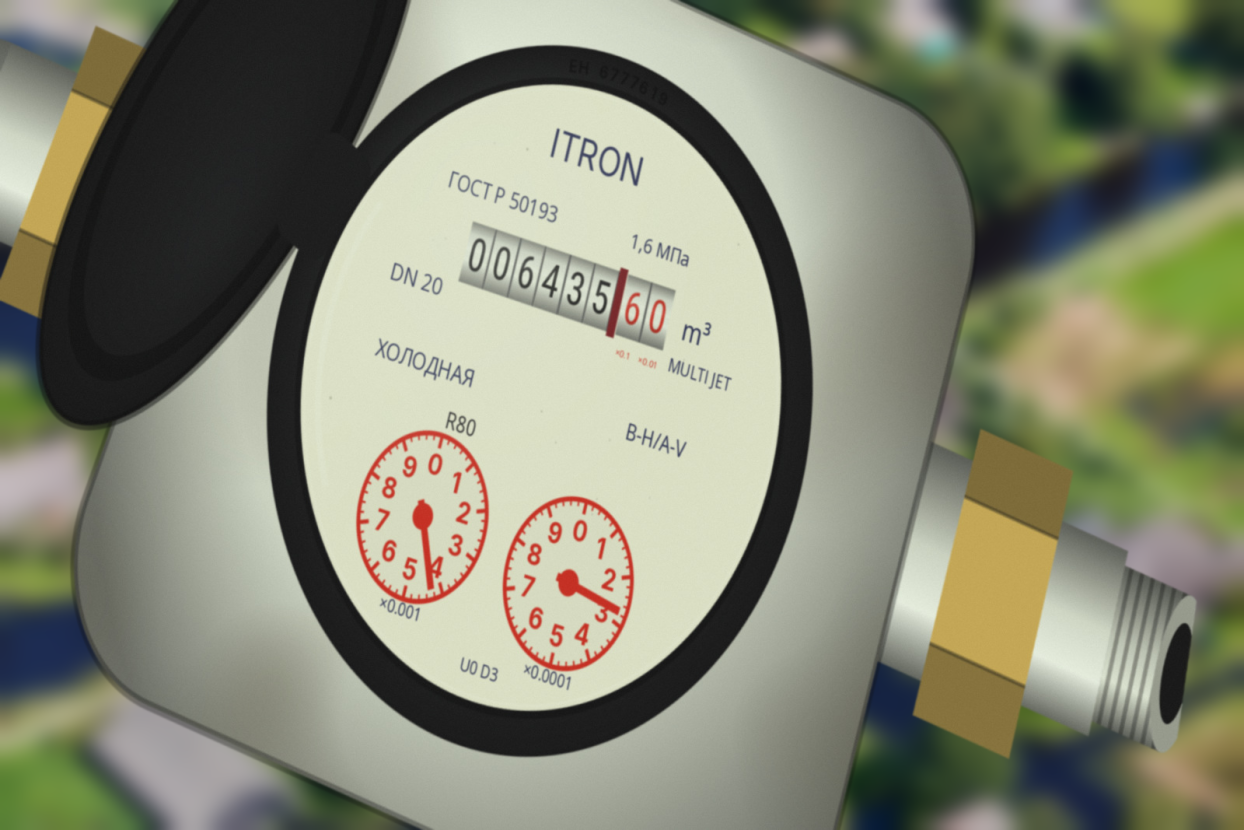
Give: 6435.6042 m³
